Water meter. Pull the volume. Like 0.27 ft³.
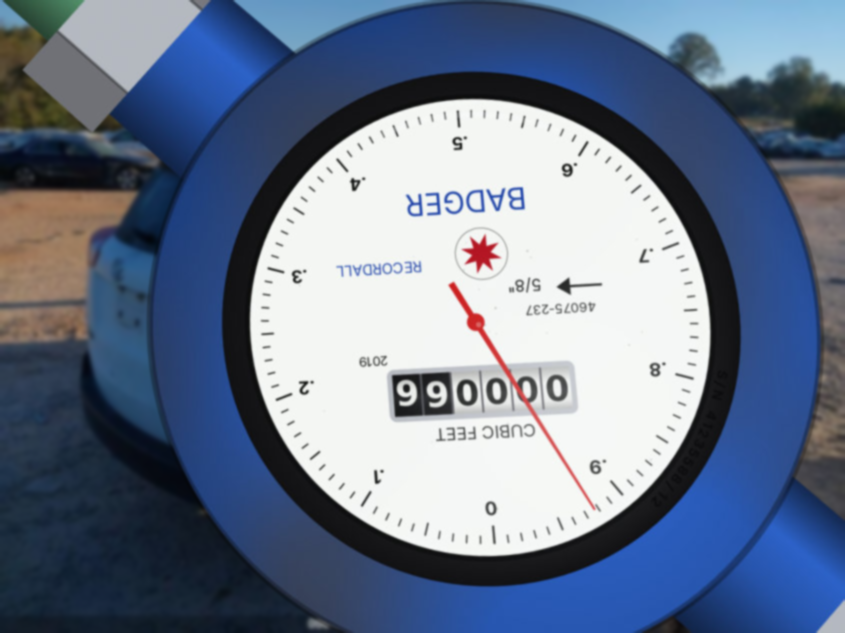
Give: 65.92 ft³
